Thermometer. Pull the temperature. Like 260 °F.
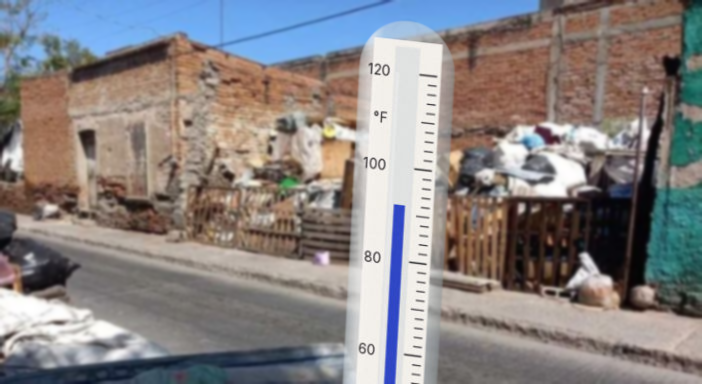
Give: 92 °F
